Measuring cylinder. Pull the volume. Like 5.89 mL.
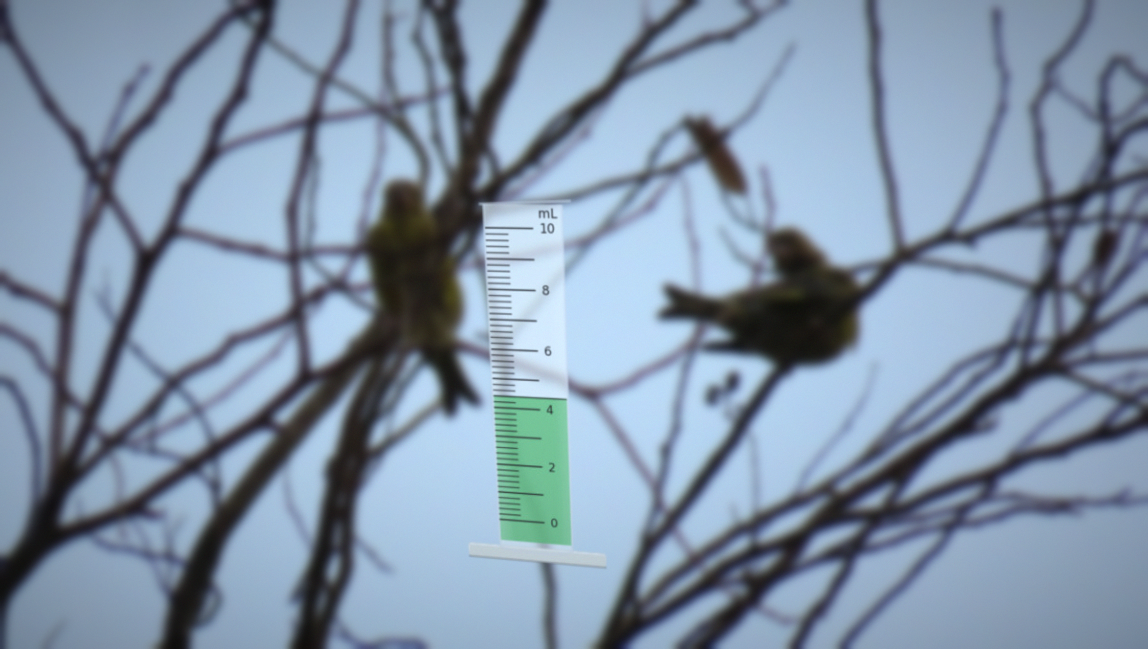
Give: 4.4 mL
